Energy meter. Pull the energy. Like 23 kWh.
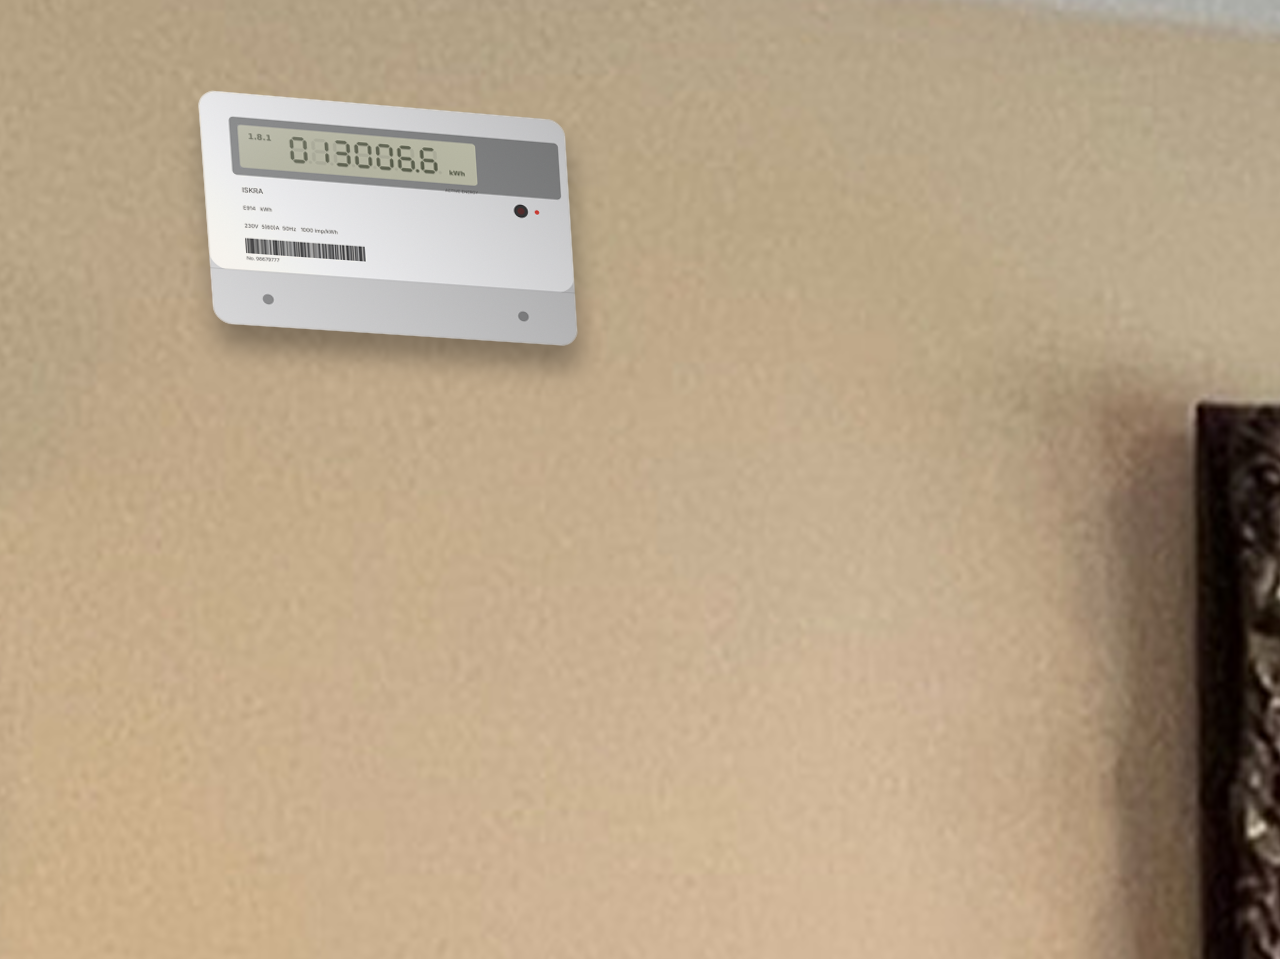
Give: 13006.6 kWh
